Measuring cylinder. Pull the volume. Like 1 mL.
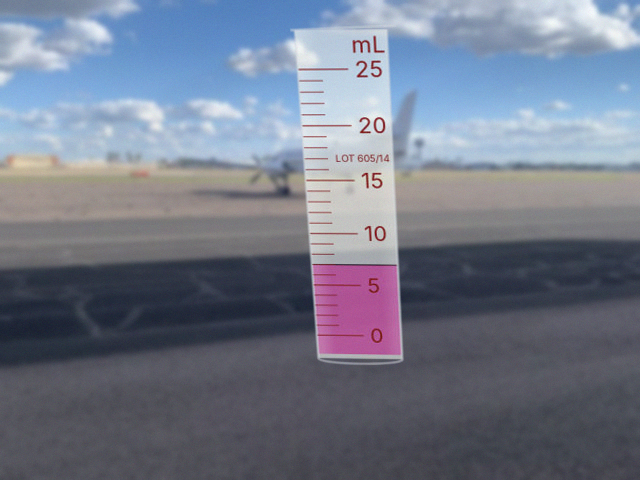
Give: 7 mL
